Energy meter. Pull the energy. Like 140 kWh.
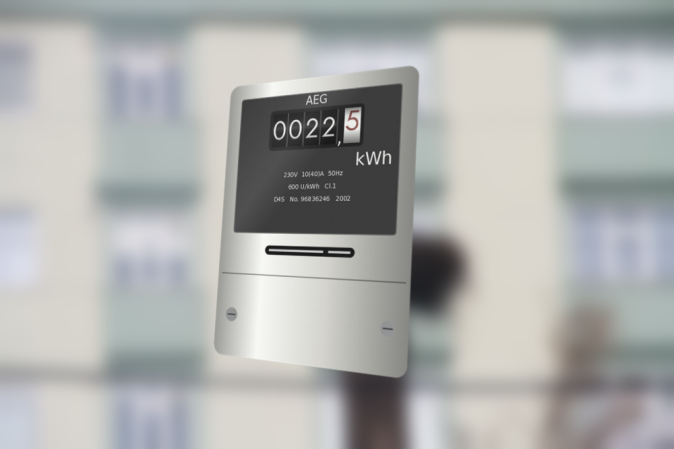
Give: 22.5 kWh
